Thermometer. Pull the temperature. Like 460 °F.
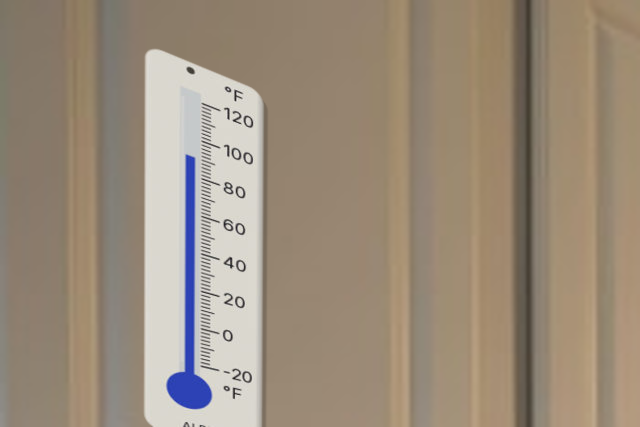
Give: 90 °F
